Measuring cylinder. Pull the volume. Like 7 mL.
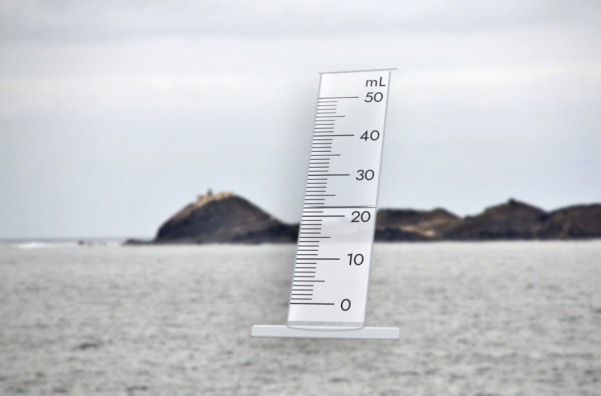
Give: 22 mL
